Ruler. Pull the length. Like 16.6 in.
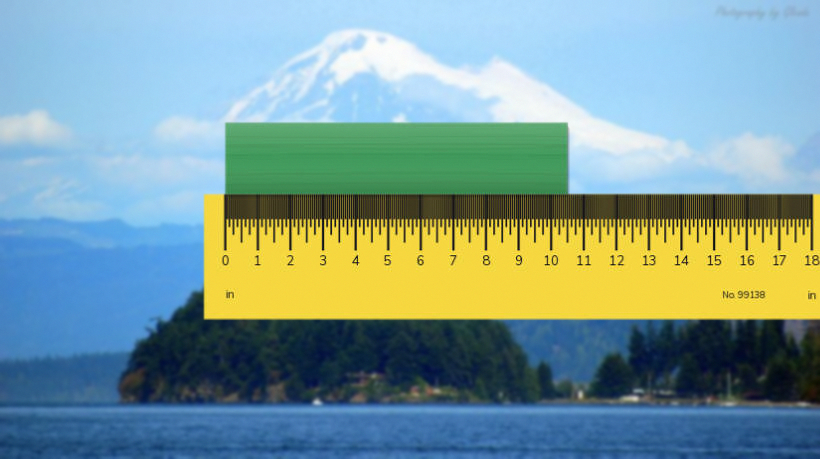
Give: 10.5 in
